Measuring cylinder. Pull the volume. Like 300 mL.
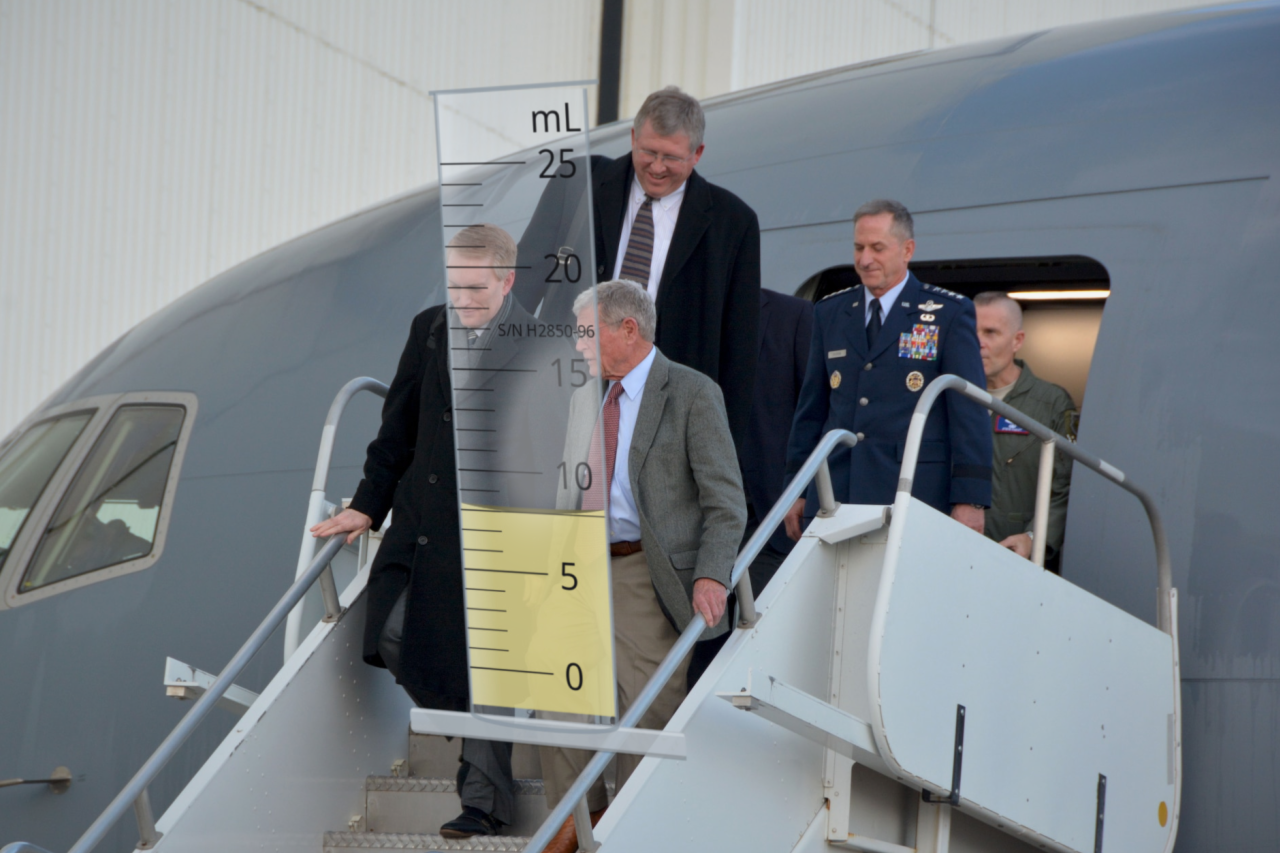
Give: 8 mL
